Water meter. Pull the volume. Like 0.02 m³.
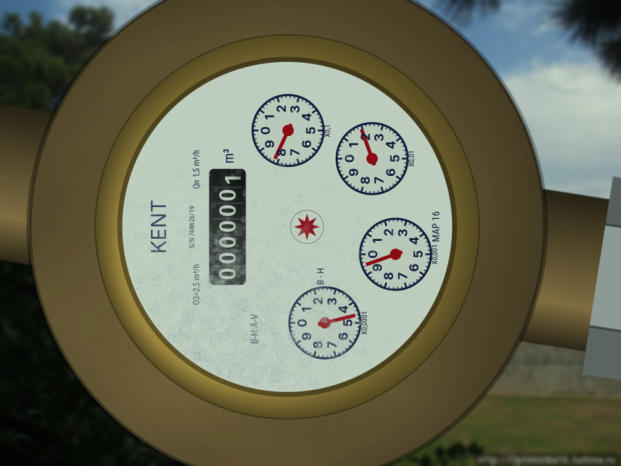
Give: 0.8194 m³
